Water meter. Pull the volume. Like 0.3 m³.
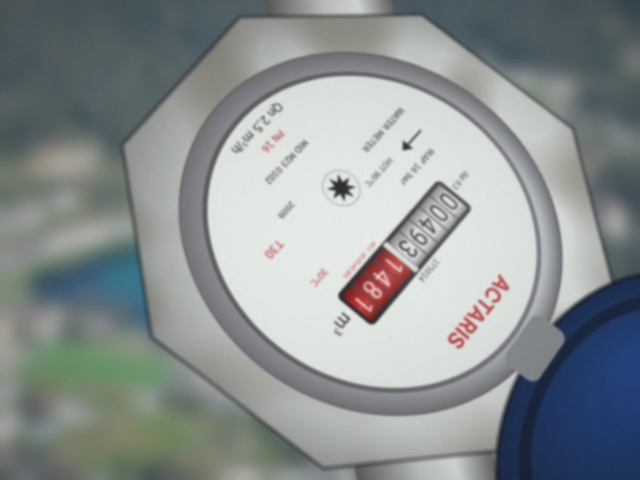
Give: 493.1481 m³
